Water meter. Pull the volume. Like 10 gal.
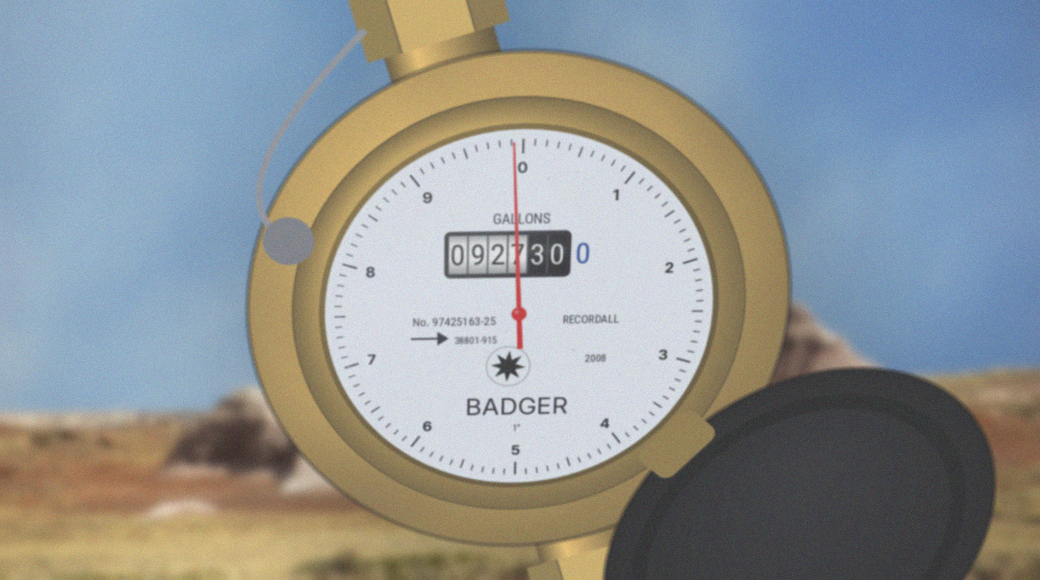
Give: 927299.9 gal
